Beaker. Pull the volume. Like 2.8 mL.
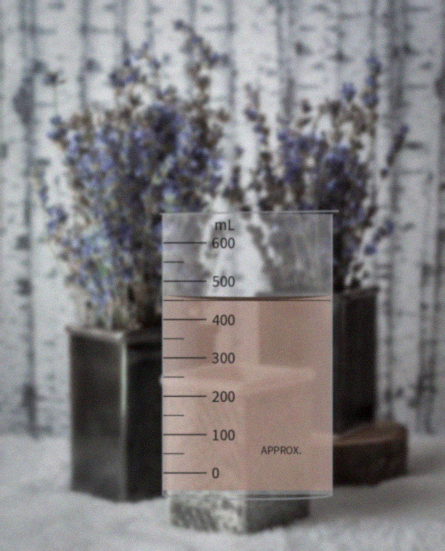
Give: 450 mL
